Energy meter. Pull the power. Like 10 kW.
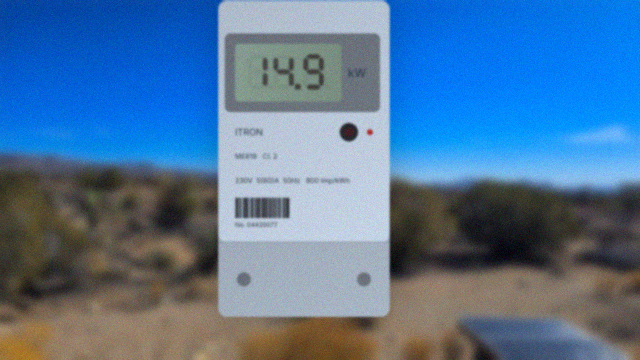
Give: 14.9 kW
